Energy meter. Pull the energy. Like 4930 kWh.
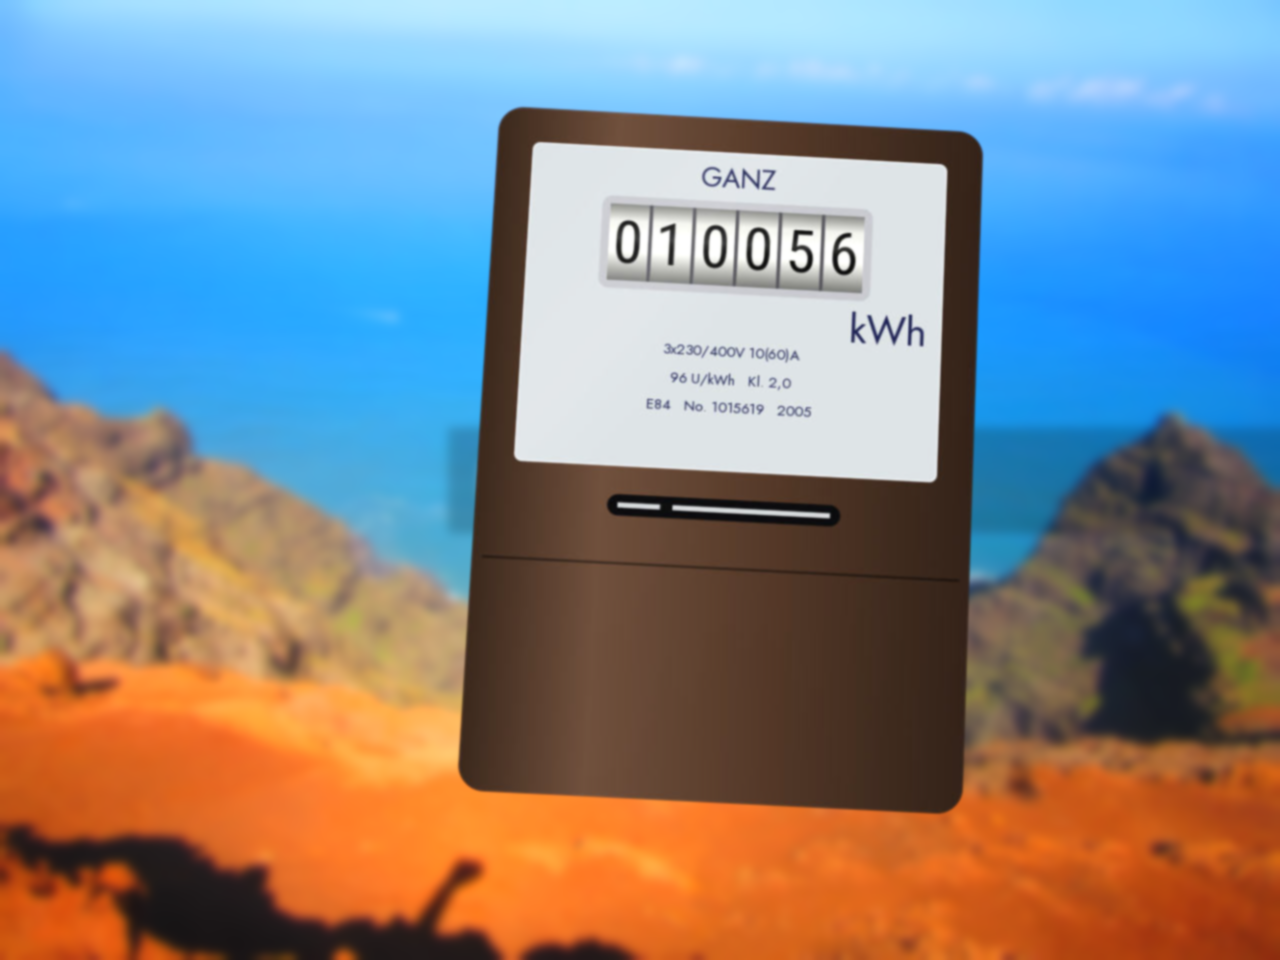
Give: 10056 kWh
